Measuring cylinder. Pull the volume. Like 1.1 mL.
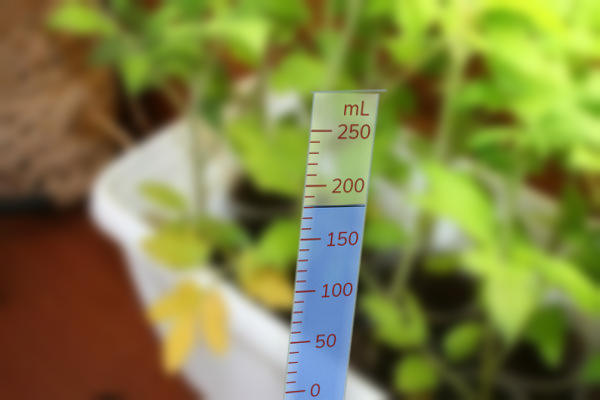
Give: 180 mL
